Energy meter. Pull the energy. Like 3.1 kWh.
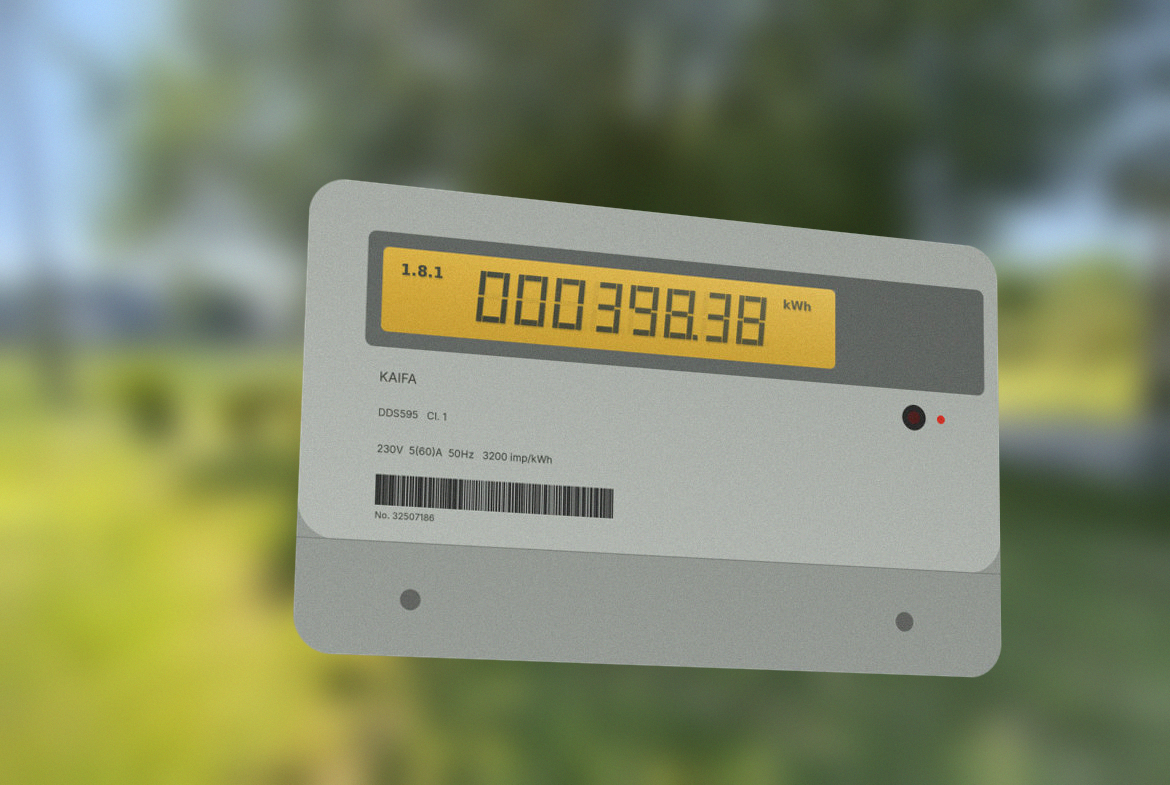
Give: 398.38 kWh
